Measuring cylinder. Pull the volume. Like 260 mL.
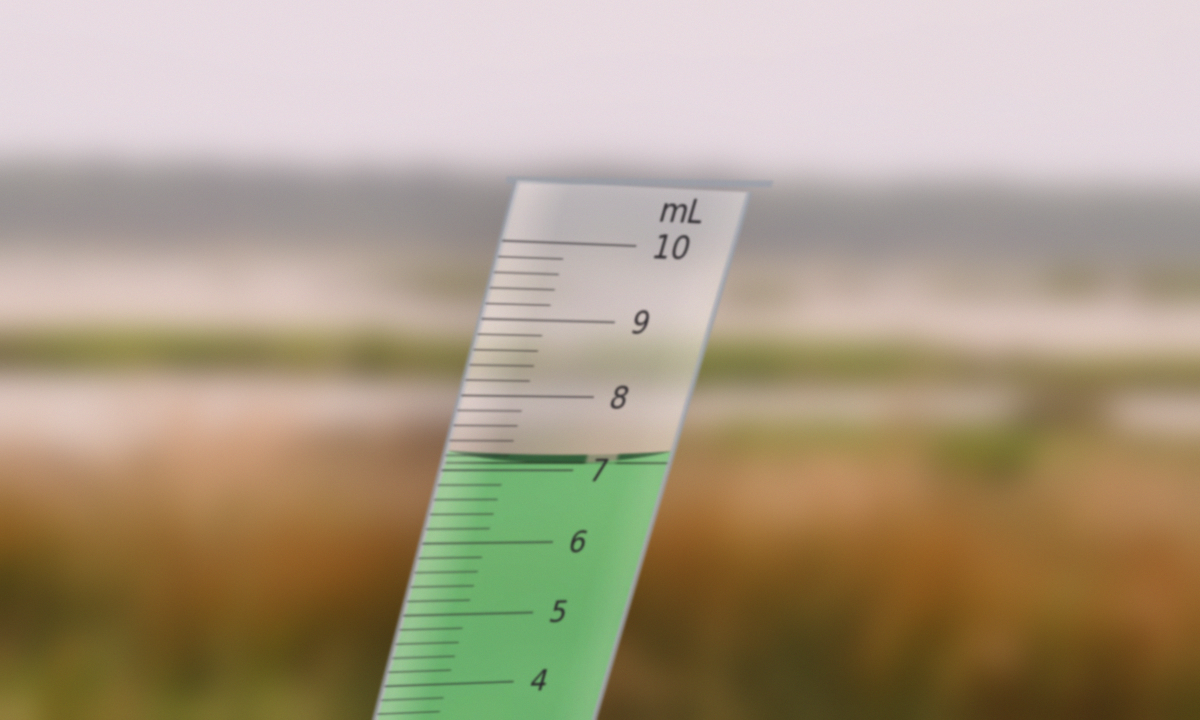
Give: 7.1 mL
